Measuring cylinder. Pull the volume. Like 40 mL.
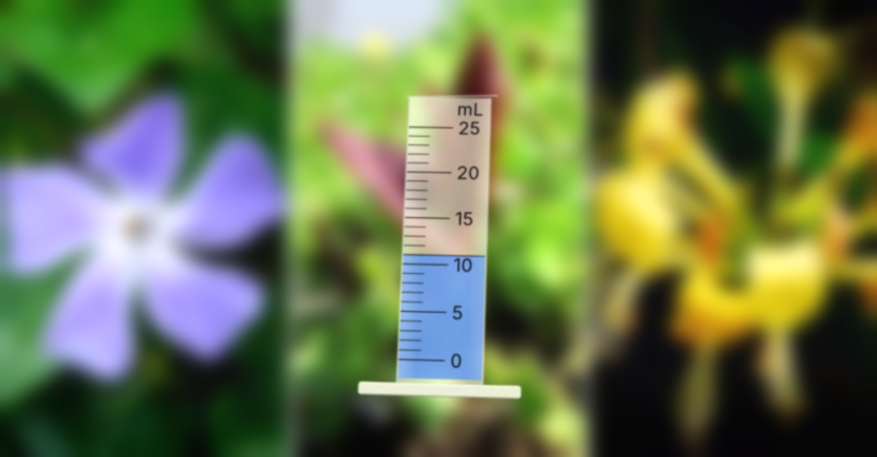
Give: 11 mL
